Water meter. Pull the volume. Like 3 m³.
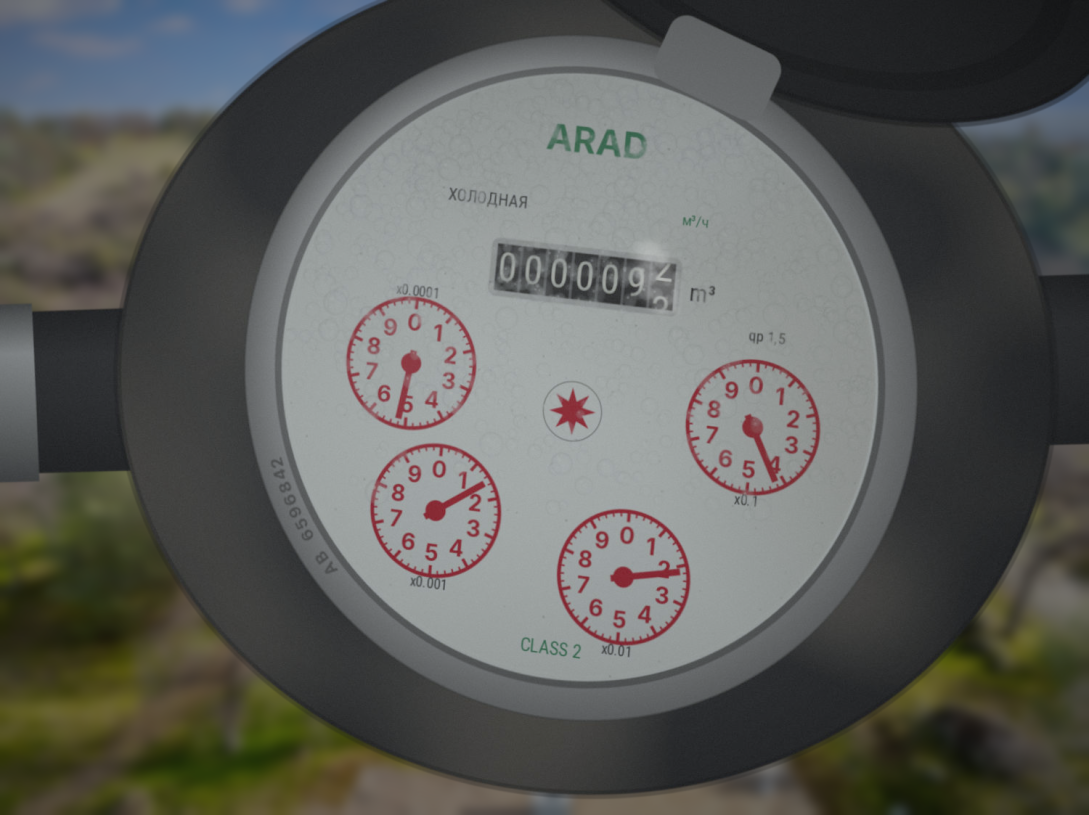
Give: 92.4215 m³
